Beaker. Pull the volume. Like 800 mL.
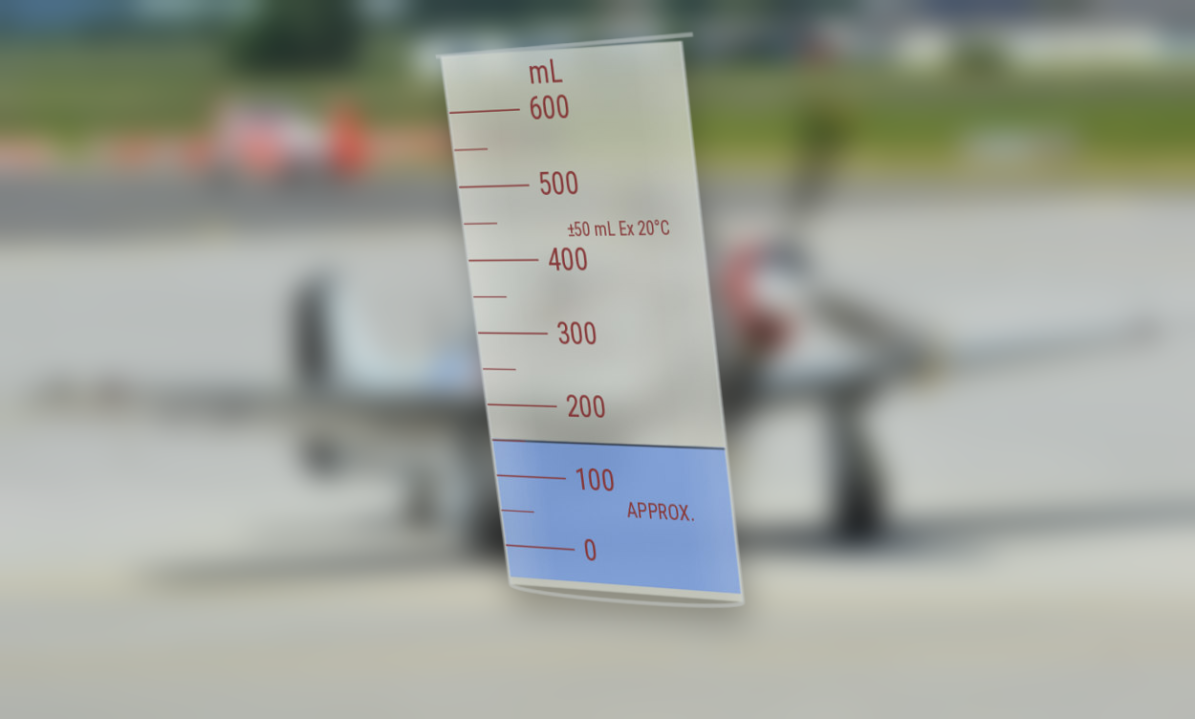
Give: 150 mL
